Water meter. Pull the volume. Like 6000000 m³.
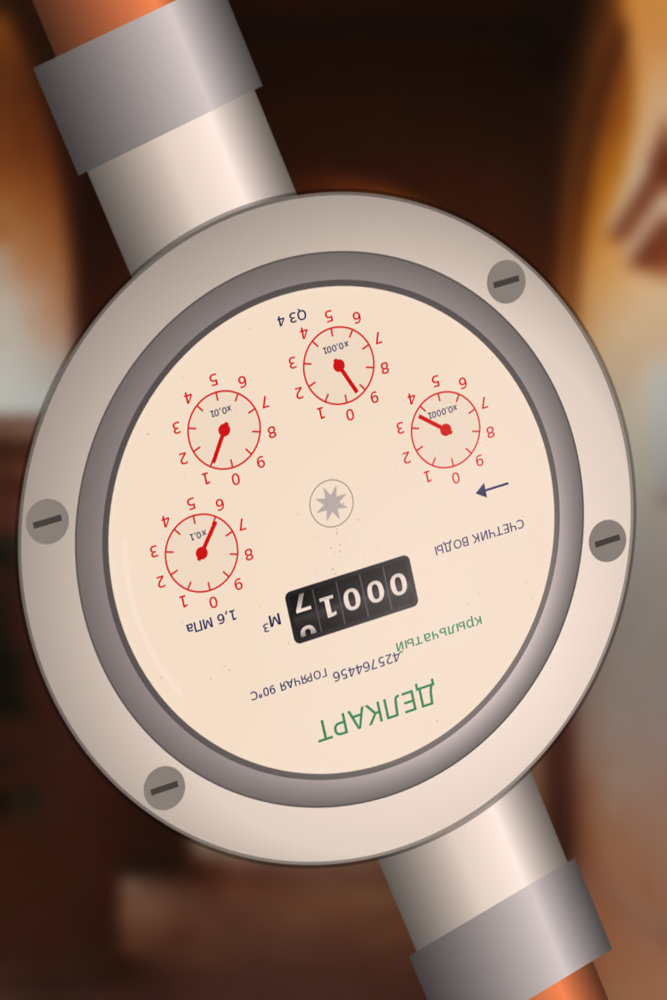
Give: 16.6093 m³
